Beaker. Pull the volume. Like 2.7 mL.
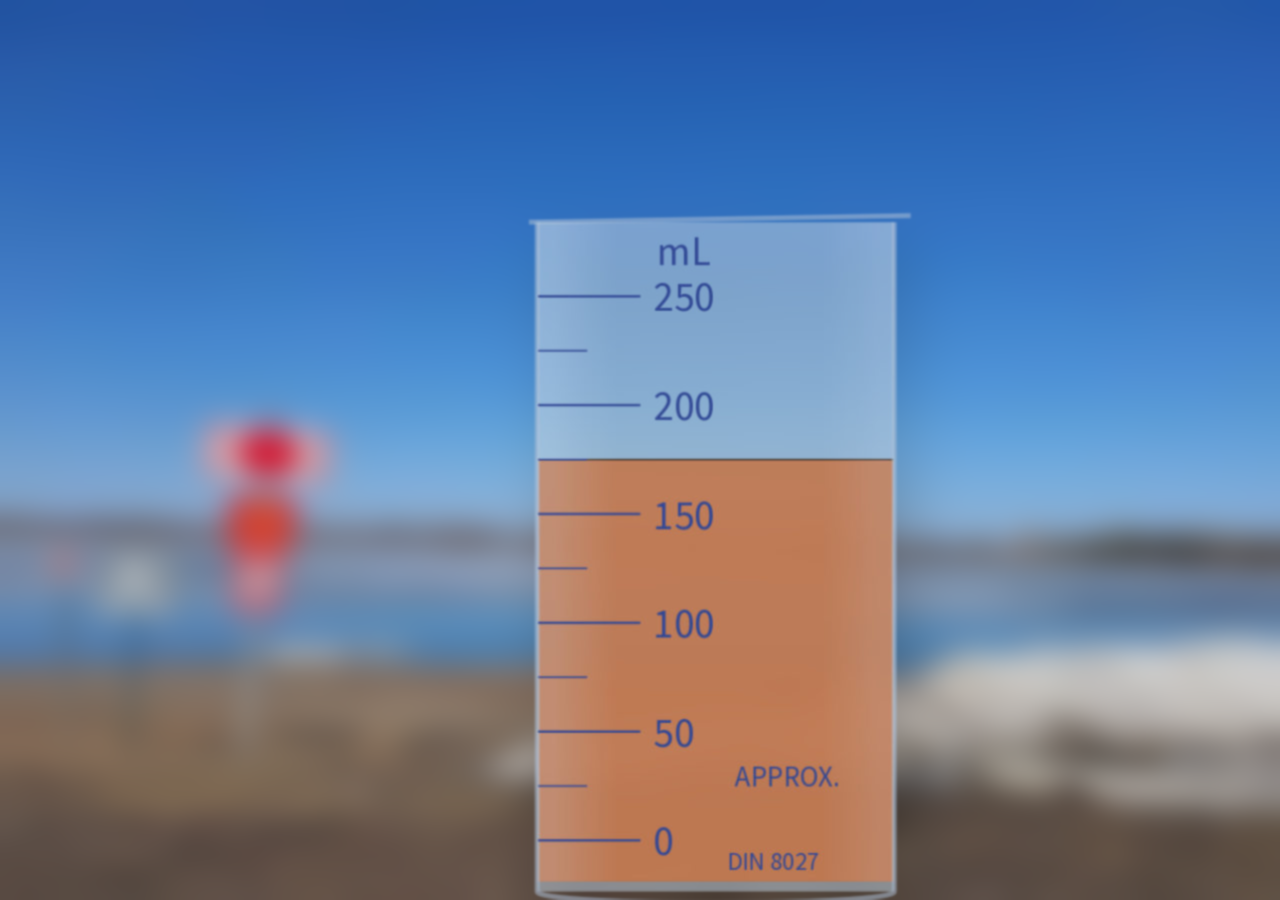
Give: 175 mL
